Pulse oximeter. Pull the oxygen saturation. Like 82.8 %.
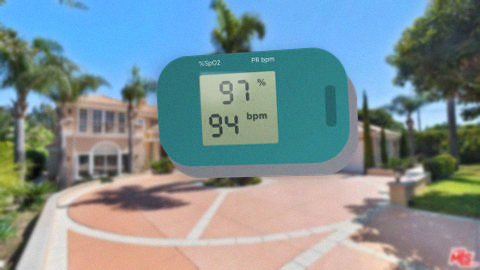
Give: 97 %
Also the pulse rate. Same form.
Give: 94 bpm
